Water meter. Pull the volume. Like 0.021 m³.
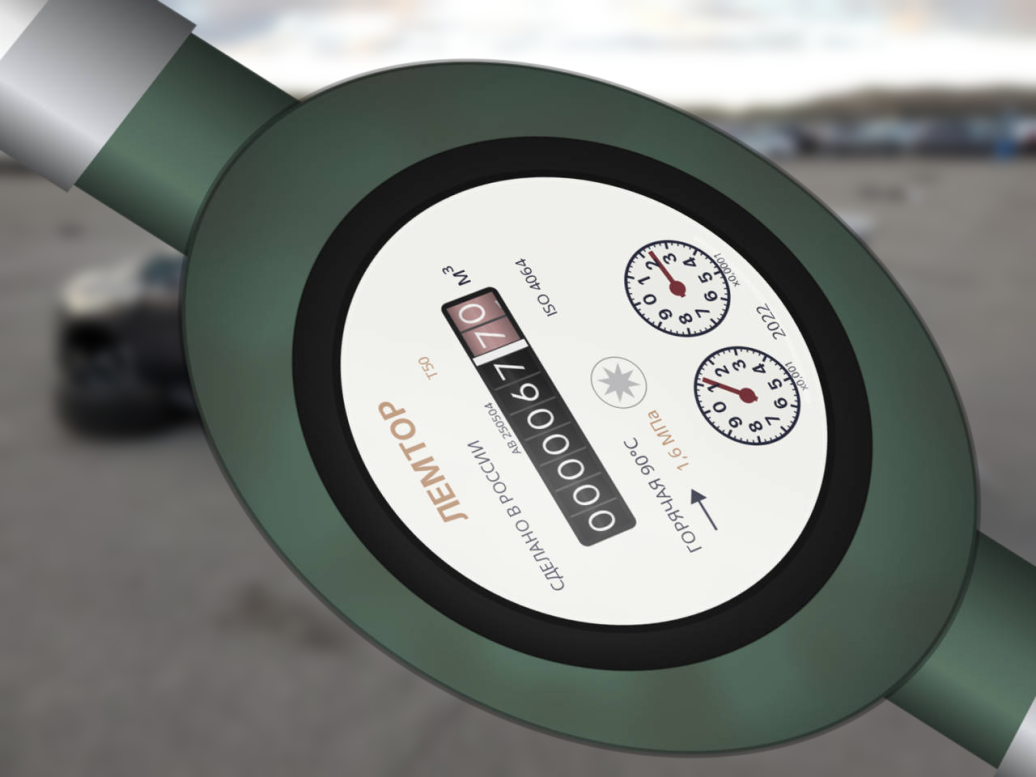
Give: 67.7012 m³
